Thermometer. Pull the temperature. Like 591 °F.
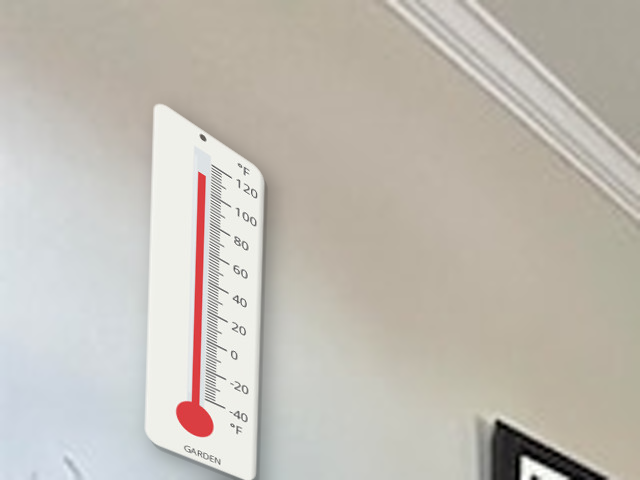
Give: 110 °F
